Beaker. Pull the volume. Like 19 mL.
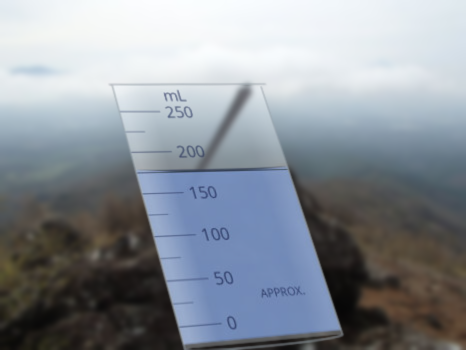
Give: 175 mL
